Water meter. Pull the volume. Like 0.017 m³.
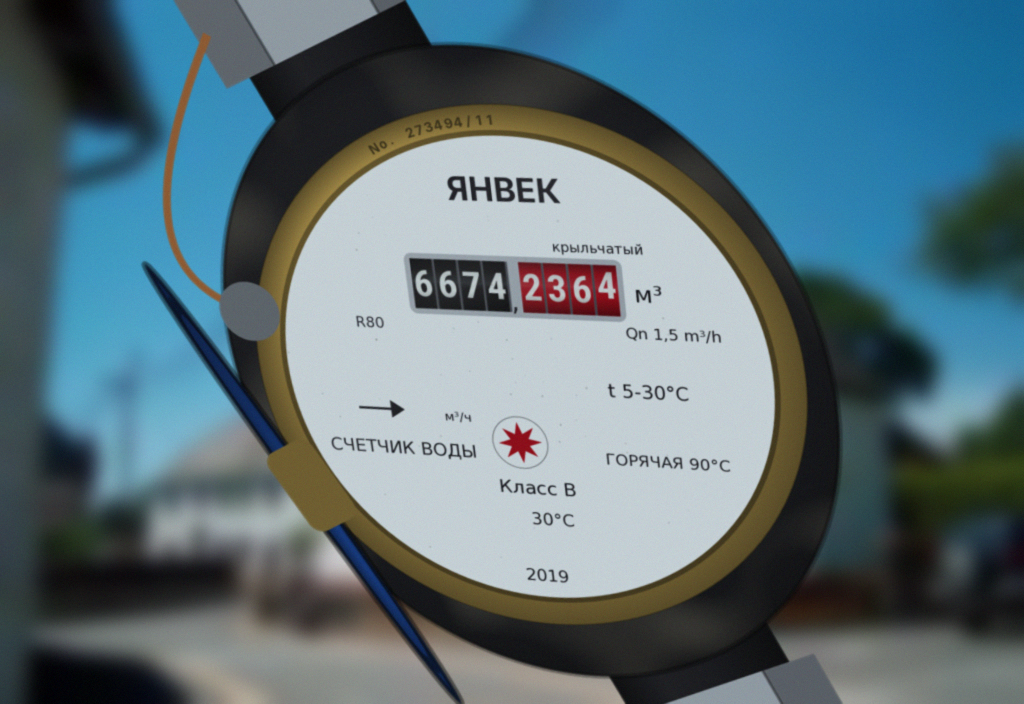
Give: 6674.2364 m³
